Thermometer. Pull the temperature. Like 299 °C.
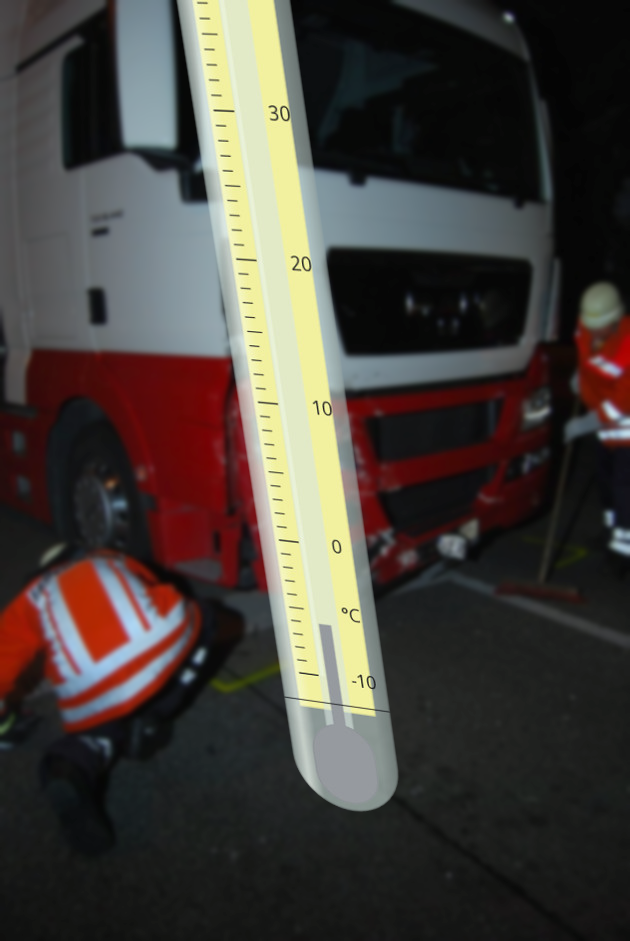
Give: -6 °C
